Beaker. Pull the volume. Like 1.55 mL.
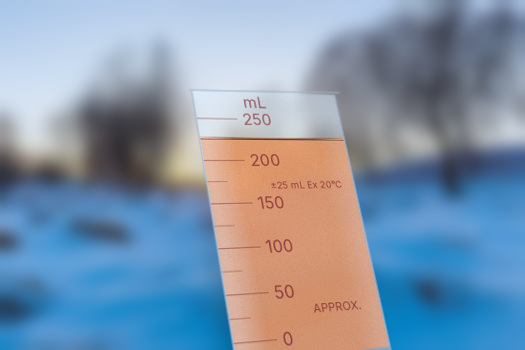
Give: 225 mL
